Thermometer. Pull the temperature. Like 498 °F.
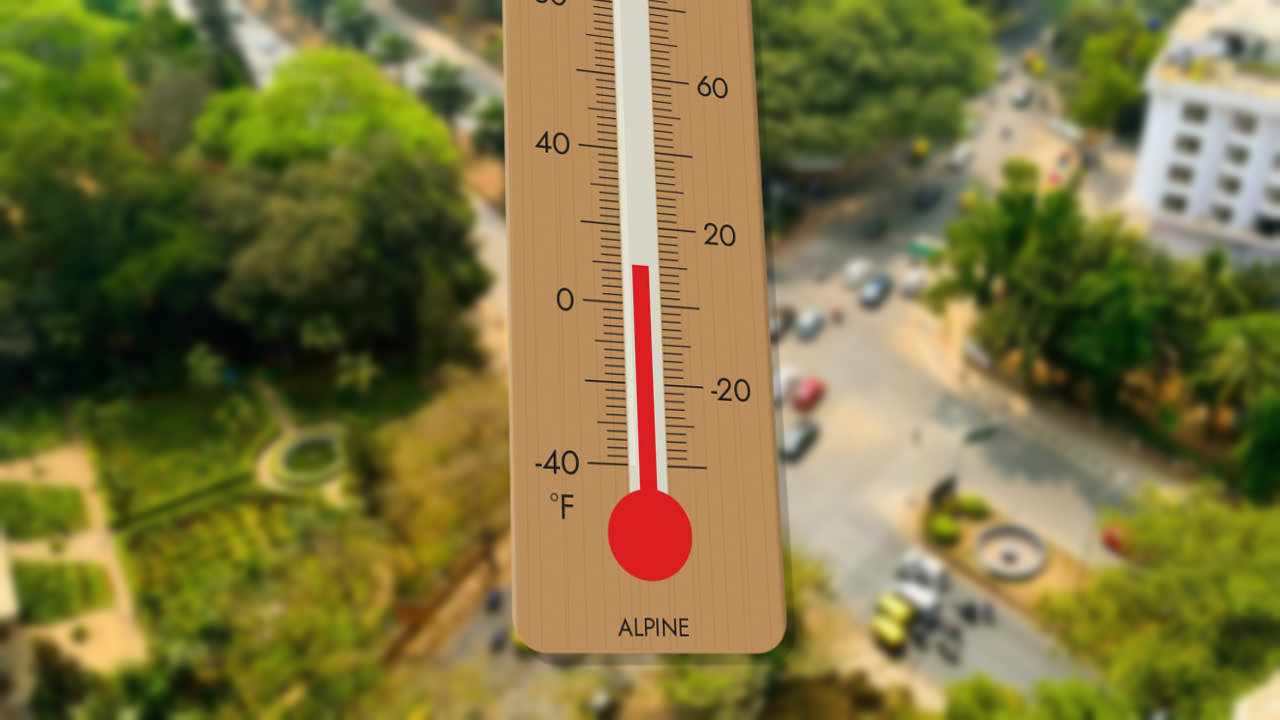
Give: 10 °F
